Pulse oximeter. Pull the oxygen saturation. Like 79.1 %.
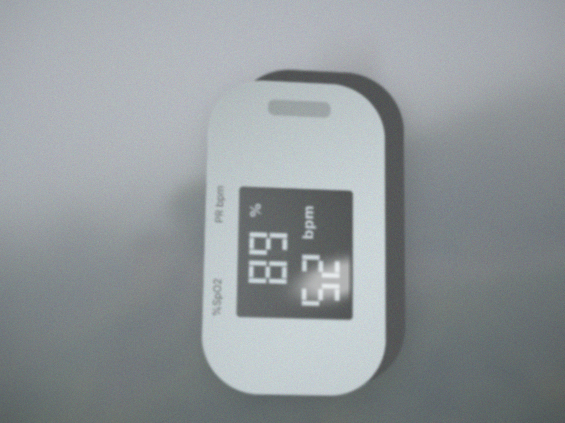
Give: 89 %
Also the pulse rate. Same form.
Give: 52 bpm
